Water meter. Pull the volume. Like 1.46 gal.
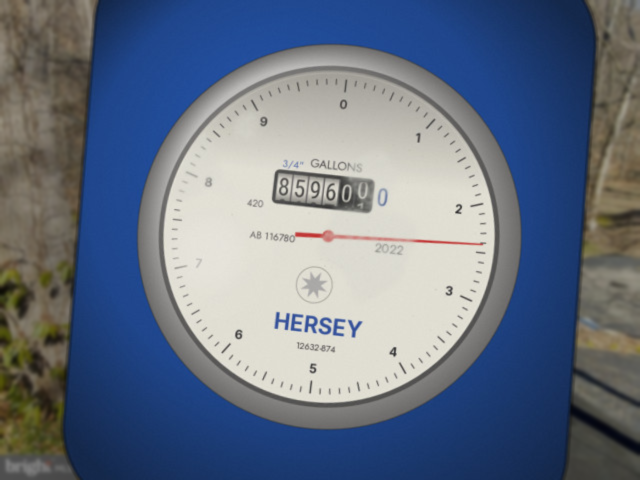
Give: 8596002.4 gal
